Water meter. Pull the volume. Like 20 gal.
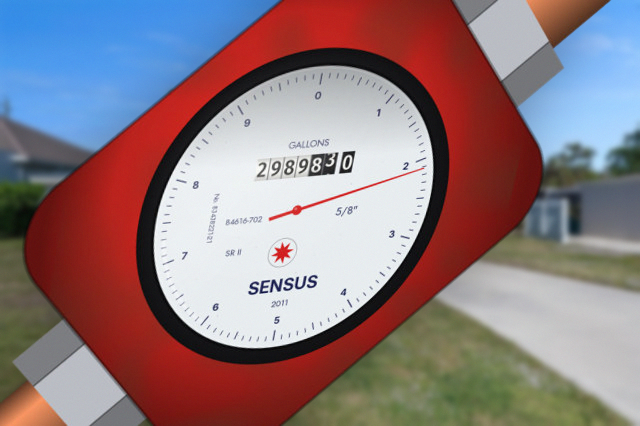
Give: 2989832.1 gal
